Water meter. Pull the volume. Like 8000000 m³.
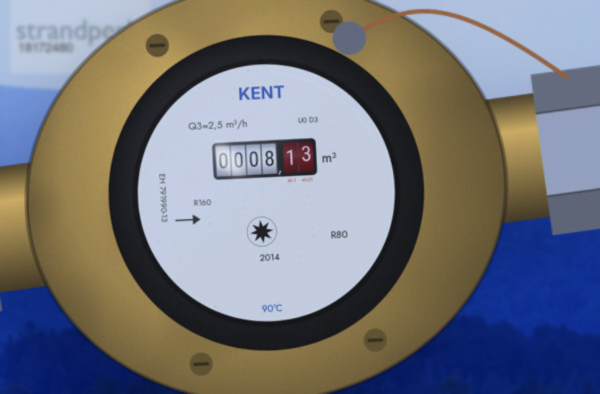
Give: 8.13 m³
